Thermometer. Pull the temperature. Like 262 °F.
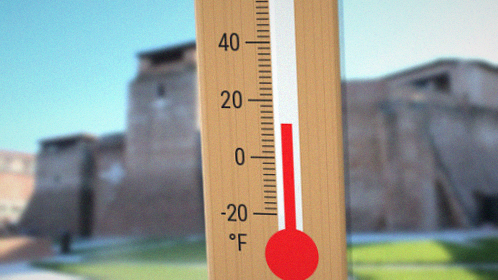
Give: 12 °F
